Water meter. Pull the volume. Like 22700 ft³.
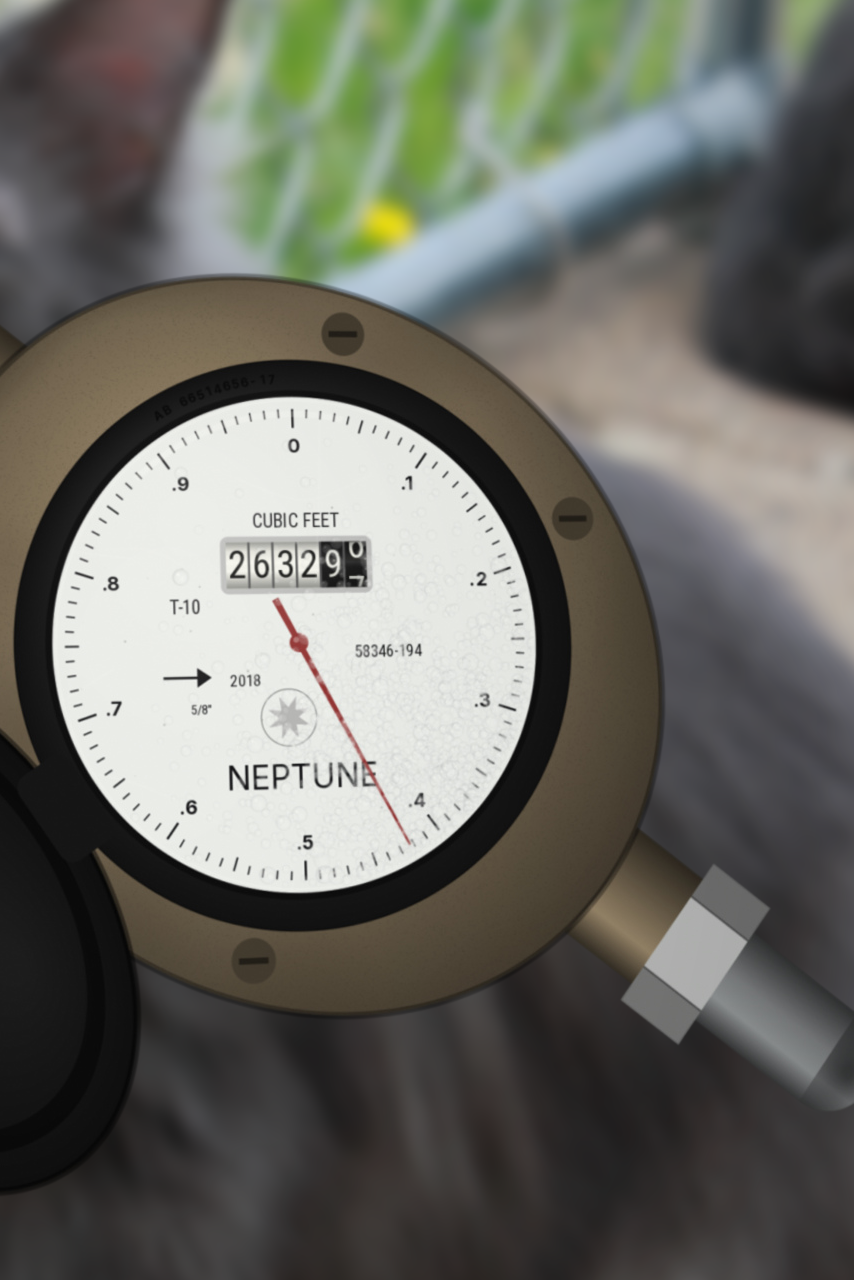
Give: 263296.42 ft³
